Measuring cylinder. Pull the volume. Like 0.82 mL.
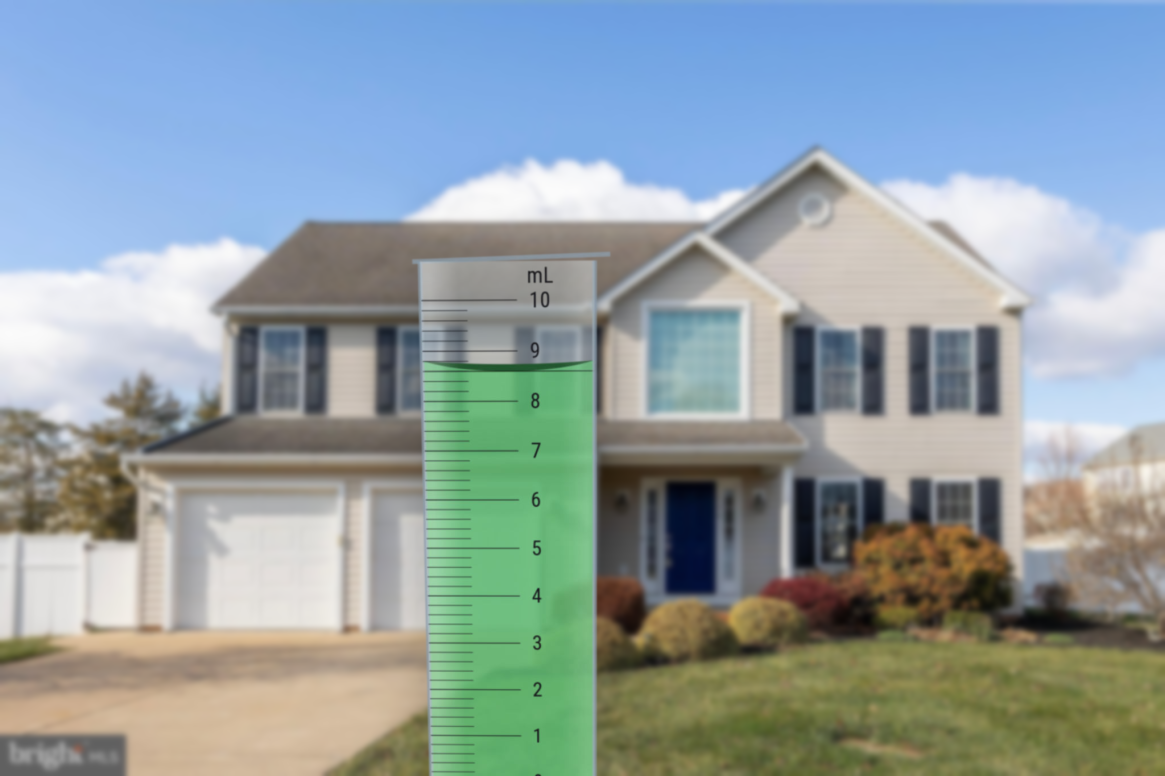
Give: 8.6 mL
